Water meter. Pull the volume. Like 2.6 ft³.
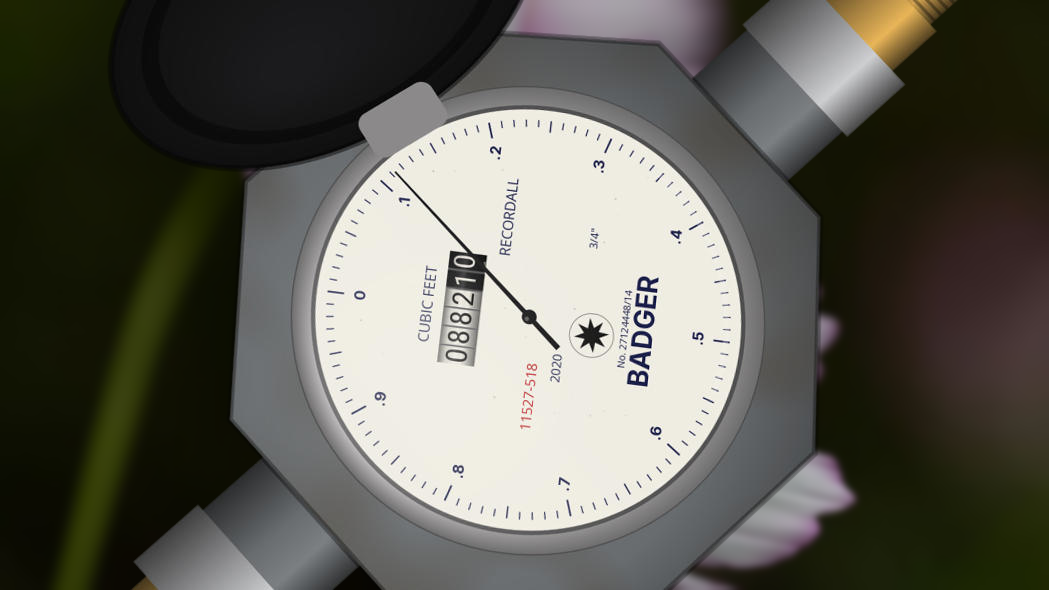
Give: 88210.11 ft³
